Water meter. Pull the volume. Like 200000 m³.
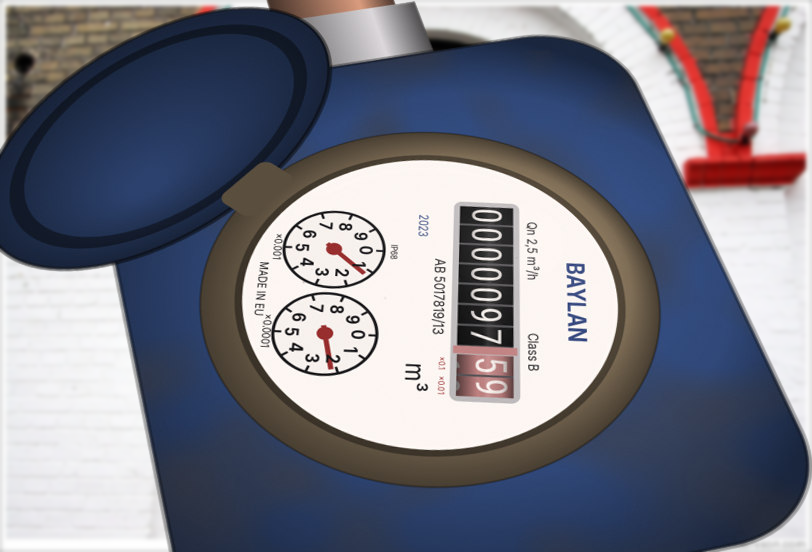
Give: 97.5912 m³
